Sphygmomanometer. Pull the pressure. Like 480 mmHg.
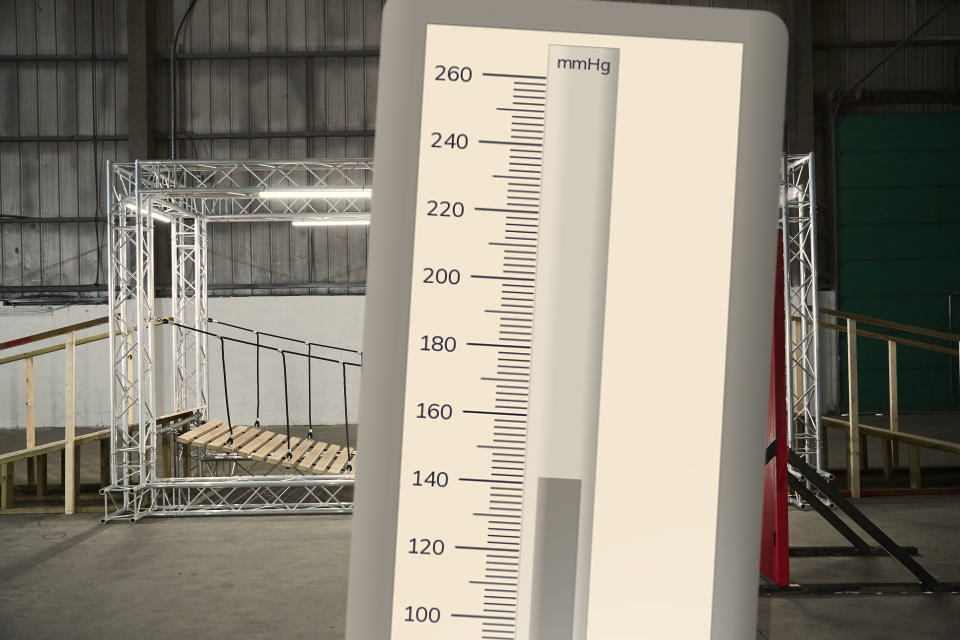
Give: 142 mmHg
